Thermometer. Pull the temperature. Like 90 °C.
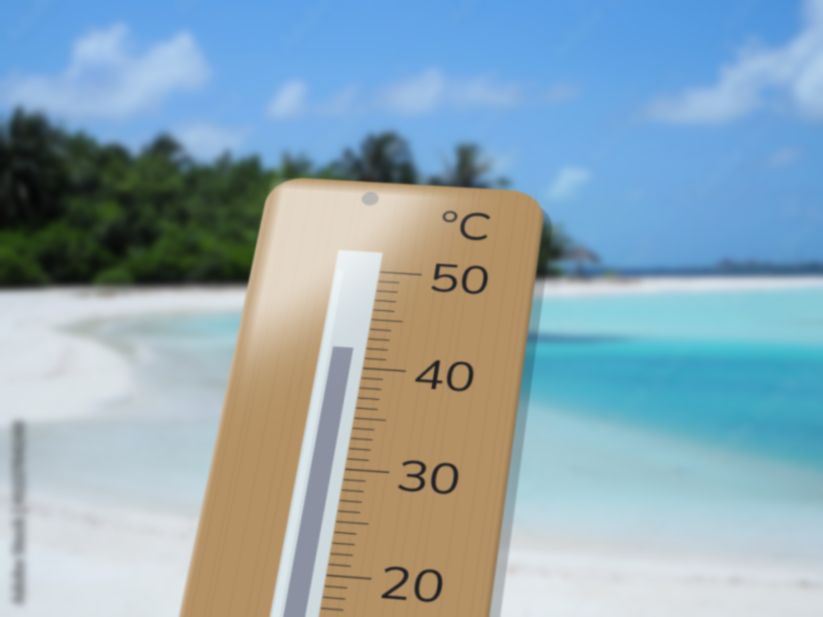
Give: 42 °C
